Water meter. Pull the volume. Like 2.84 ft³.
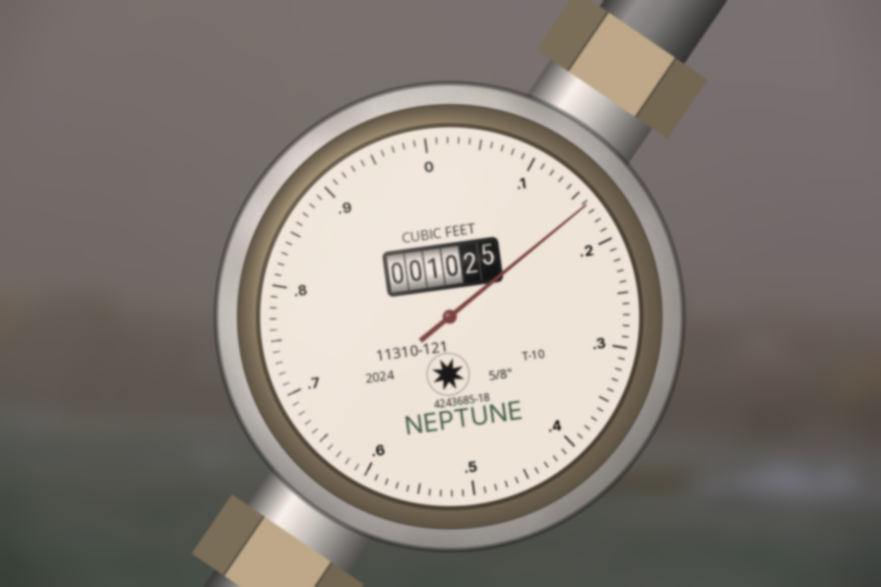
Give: 1025.16 ft³
